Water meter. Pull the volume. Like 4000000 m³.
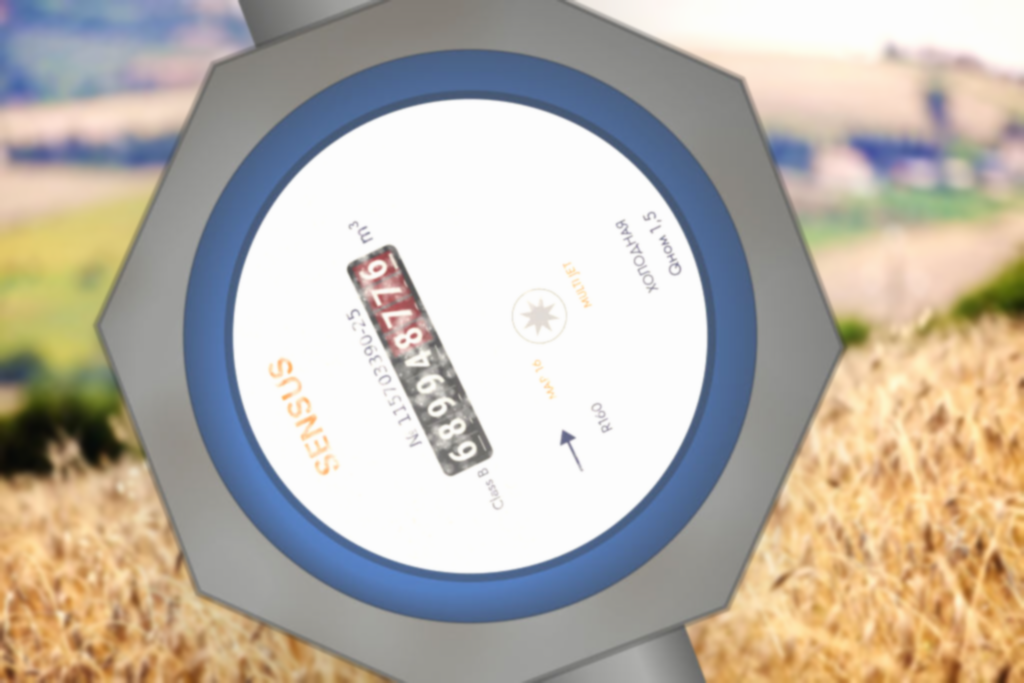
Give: 68994.8776 m³
